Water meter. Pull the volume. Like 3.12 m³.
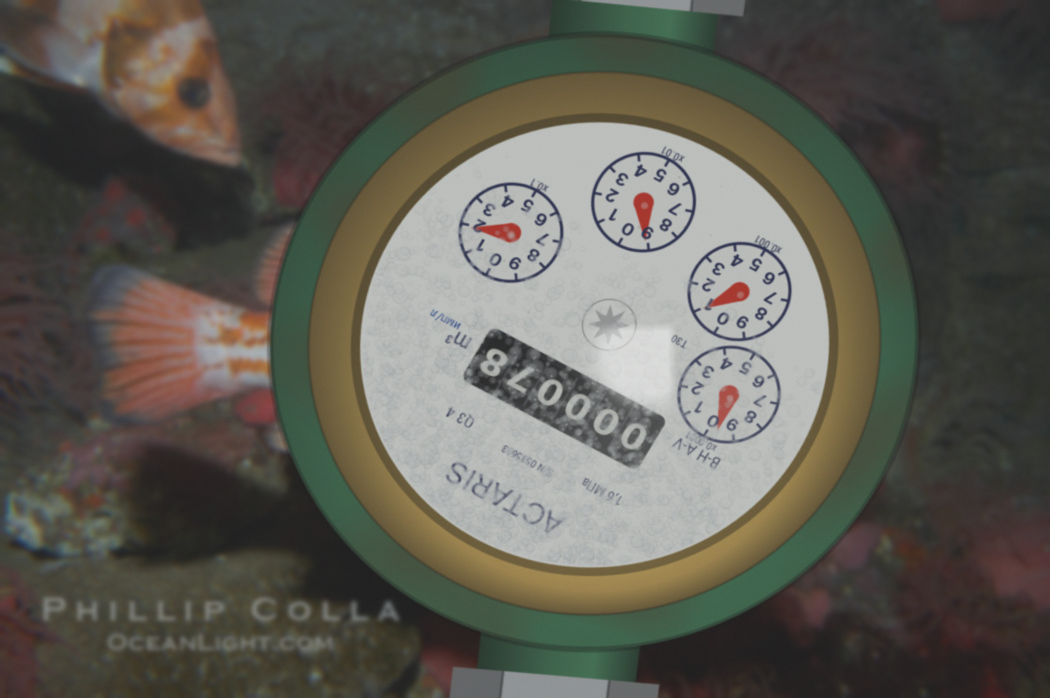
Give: 78.1909 m³
